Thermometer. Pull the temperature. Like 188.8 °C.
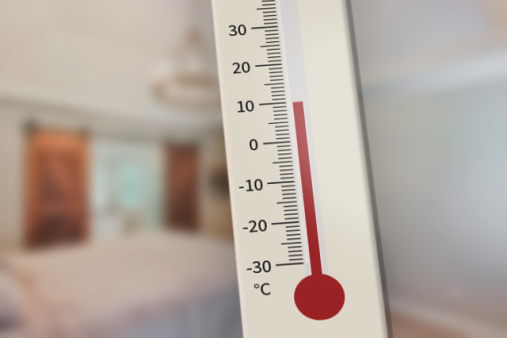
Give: 10 °C
